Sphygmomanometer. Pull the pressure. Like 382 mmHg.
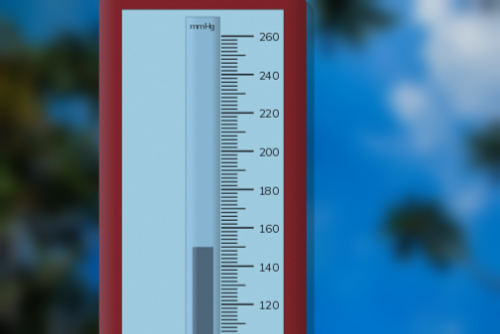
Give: 150 mmHg
